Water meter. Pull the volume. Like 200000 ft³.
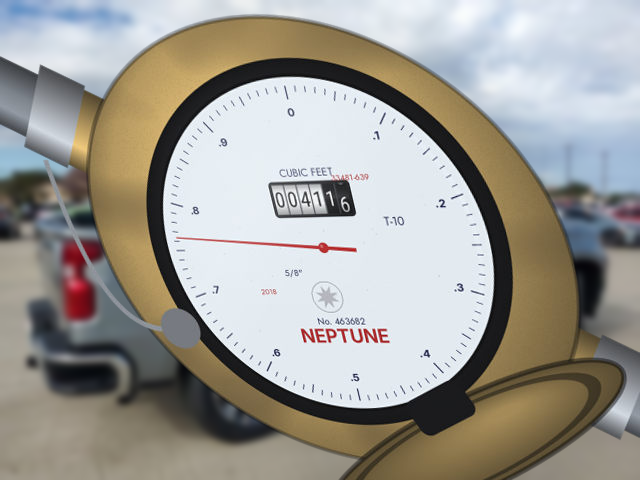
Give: 4115.76 ft³
